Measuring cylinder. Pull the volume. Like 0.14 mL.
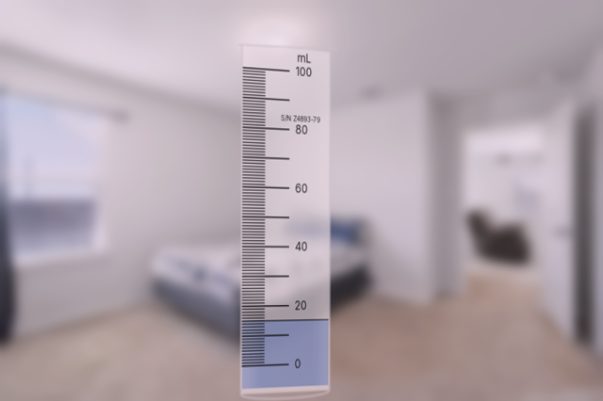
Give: 15 mL
